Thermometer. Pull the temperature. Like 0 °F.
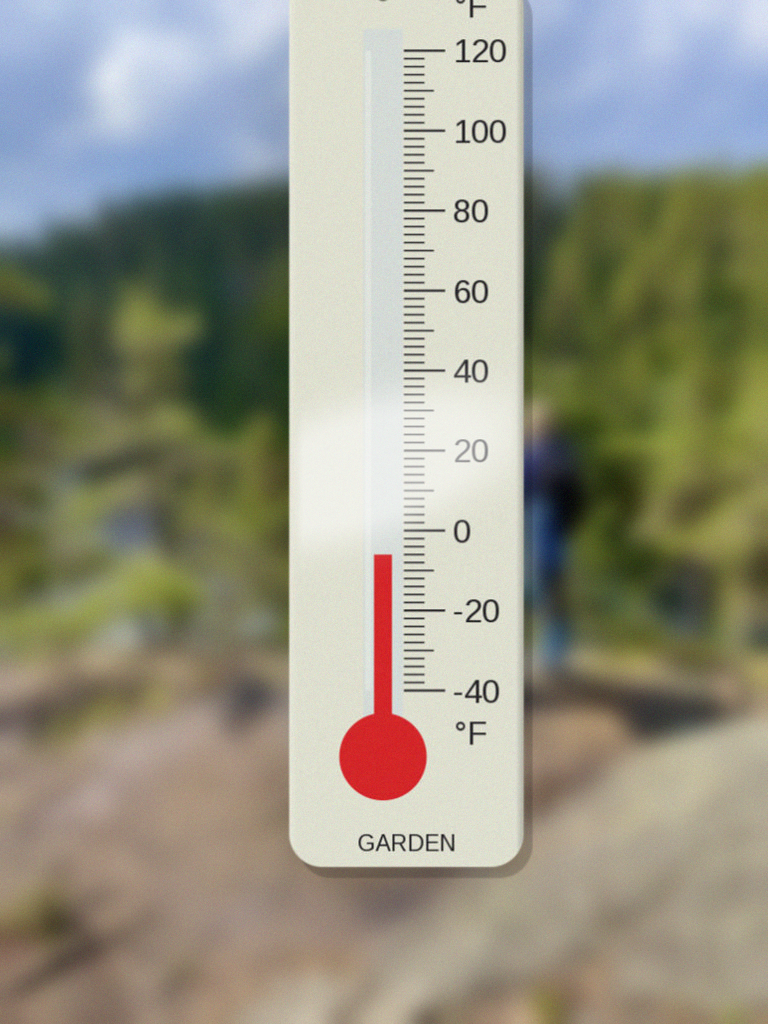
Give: -6 °F
